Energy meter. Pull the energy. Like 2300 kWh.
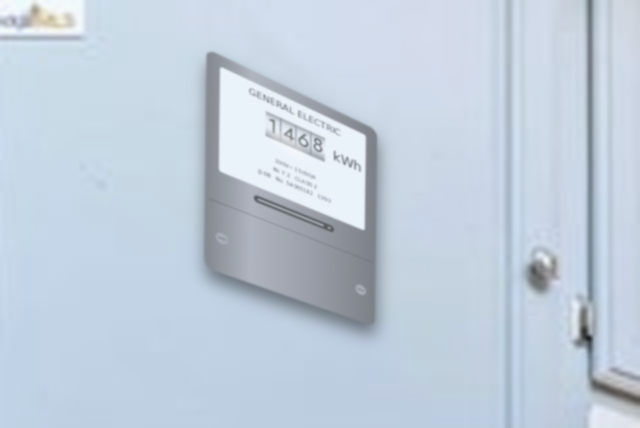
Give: 1468 kWh
